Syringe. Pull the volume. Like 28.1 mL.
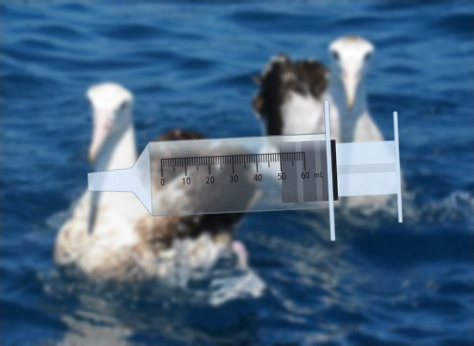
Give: 50 mL
